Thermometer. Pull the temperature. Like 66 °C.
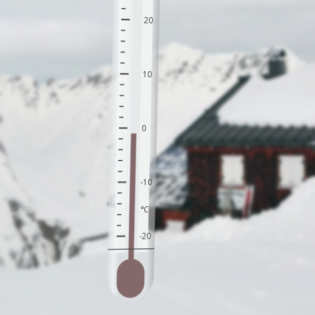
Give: -1 °C
